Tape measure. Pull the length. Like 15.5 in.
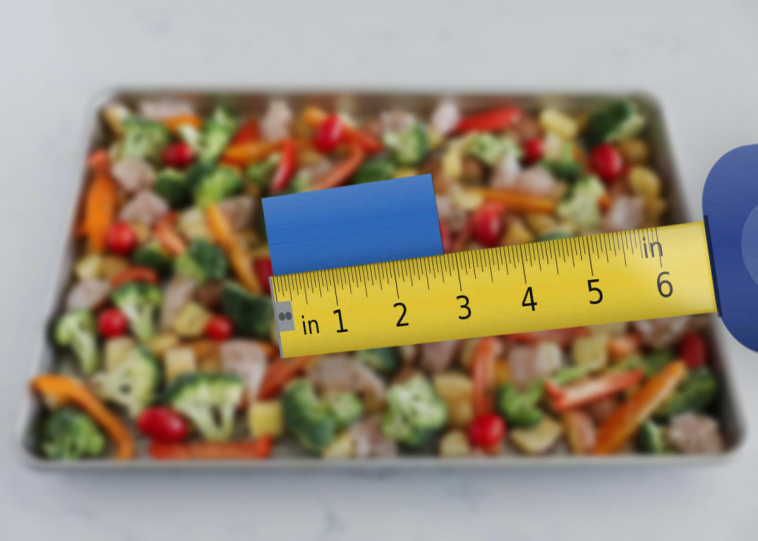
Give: 2.8125 in
